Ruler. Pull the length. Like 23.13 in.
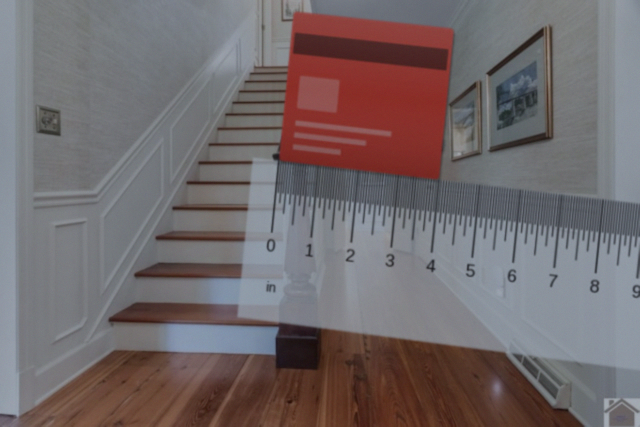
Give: 4 in
